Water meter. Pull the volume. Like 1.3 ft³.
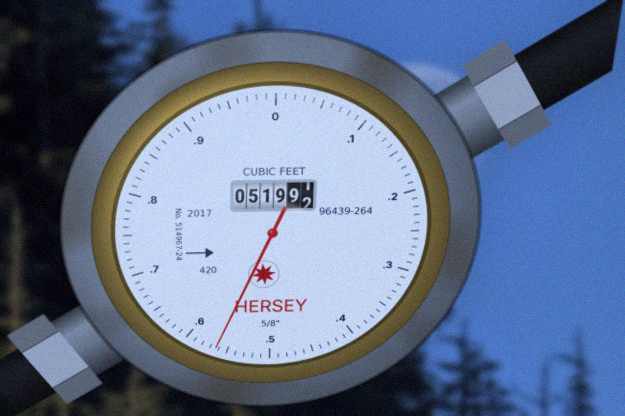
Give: 51991.56 ft³
